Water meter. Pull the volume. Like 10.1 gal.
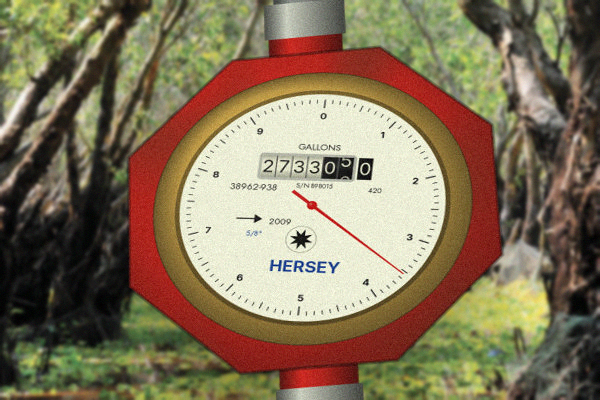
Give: 2733053.5 gal
